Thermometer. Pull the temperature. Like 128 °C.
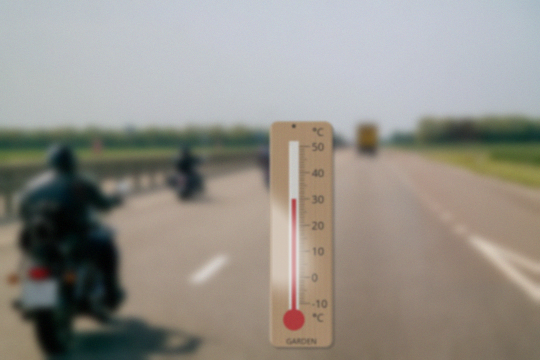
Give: 30 °C
